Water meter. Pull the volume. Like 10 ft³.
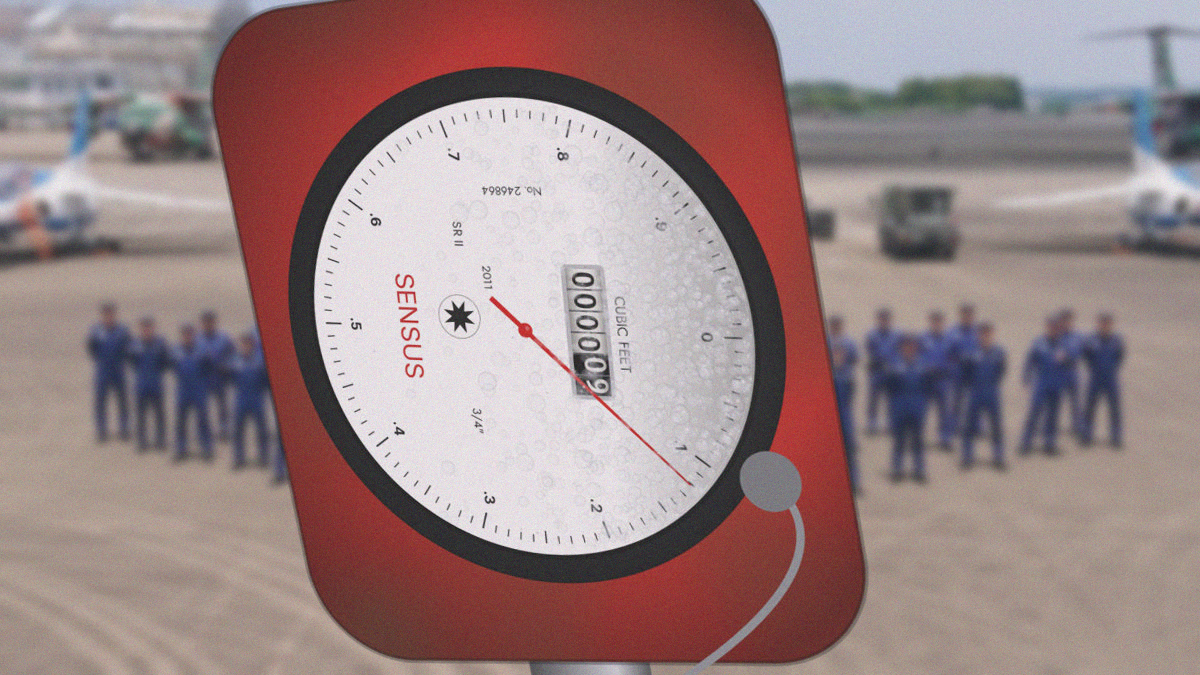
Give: 9.12 ft³
